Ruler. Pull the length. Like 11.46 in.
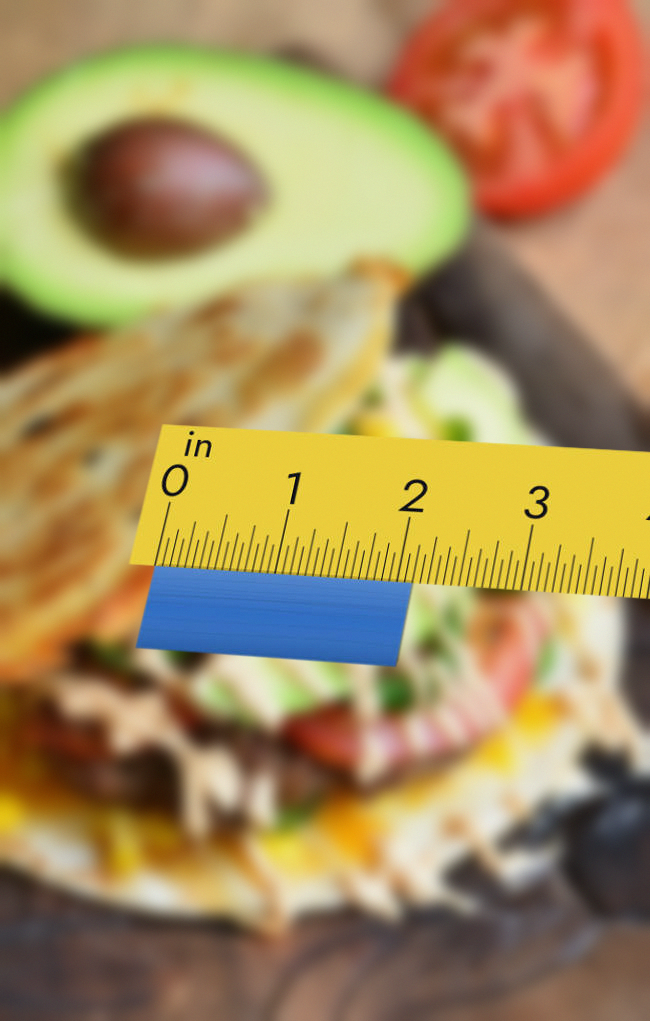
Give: 2.125 in
